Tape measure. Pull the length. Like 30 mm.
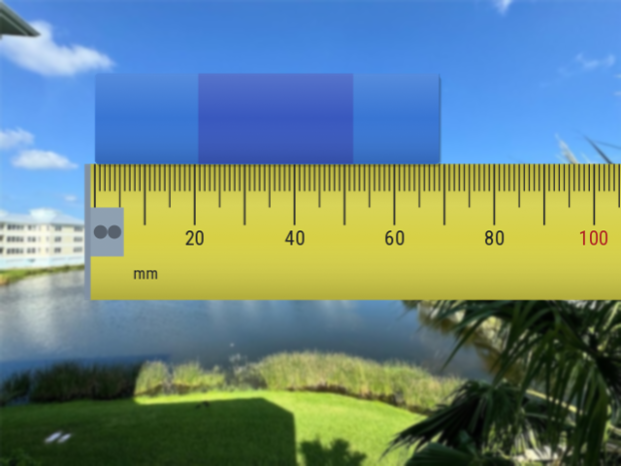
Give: 69 mm
